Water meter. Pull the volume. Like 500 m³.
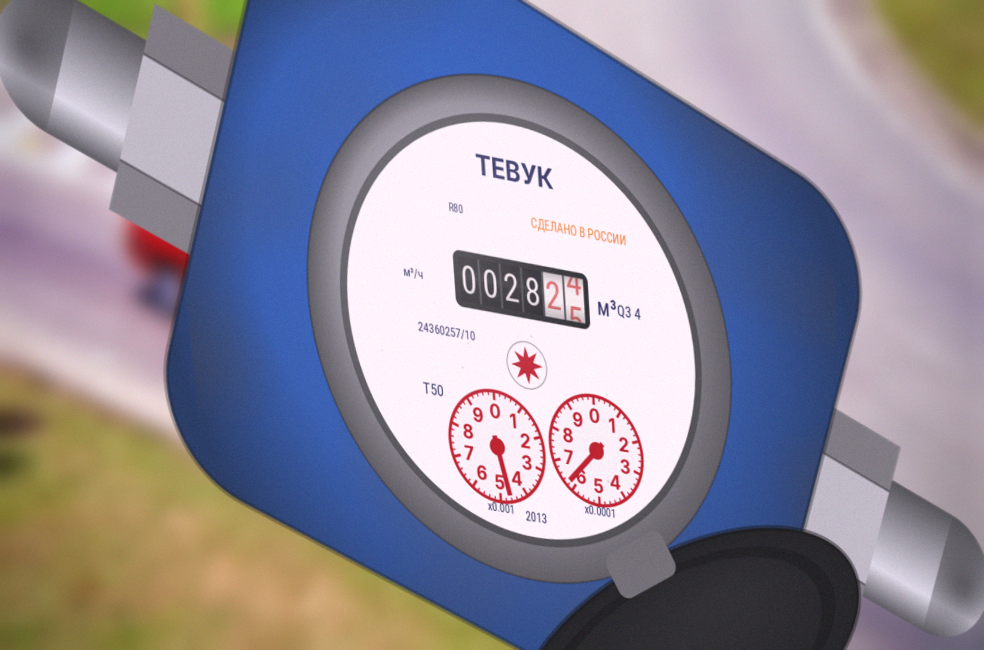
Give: 28.2446 m³
